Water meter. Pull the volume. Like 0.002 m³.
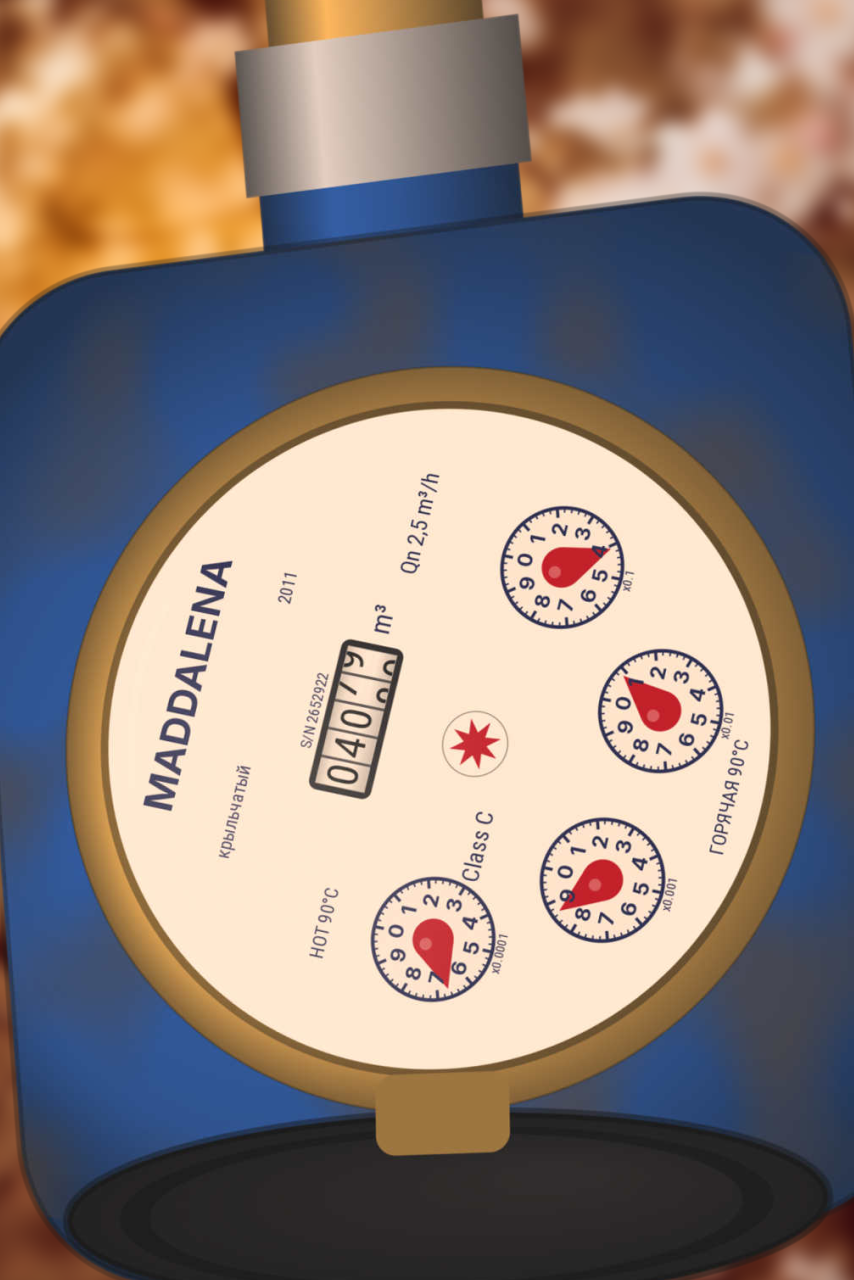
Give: 4079.4086 m³
